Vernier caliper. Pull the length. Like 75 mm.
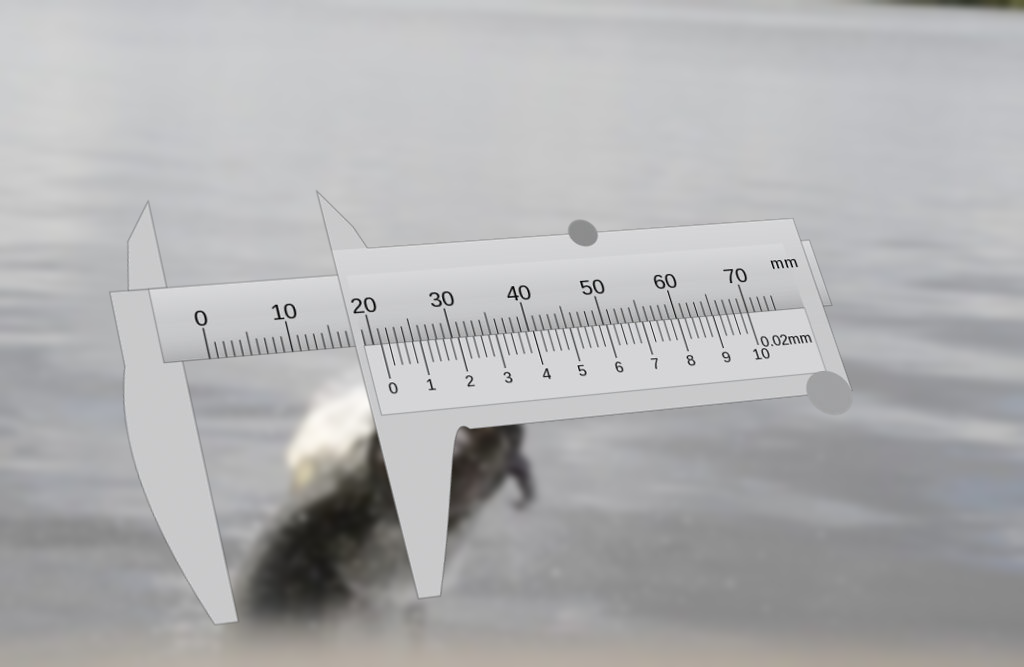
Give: 21.0 mm
